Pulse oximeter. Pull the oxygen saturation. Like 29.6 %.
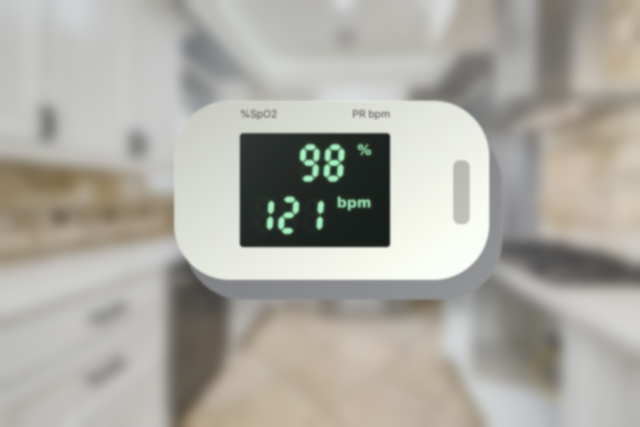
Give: 98 %
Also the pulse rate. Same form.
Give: 121 bpm
